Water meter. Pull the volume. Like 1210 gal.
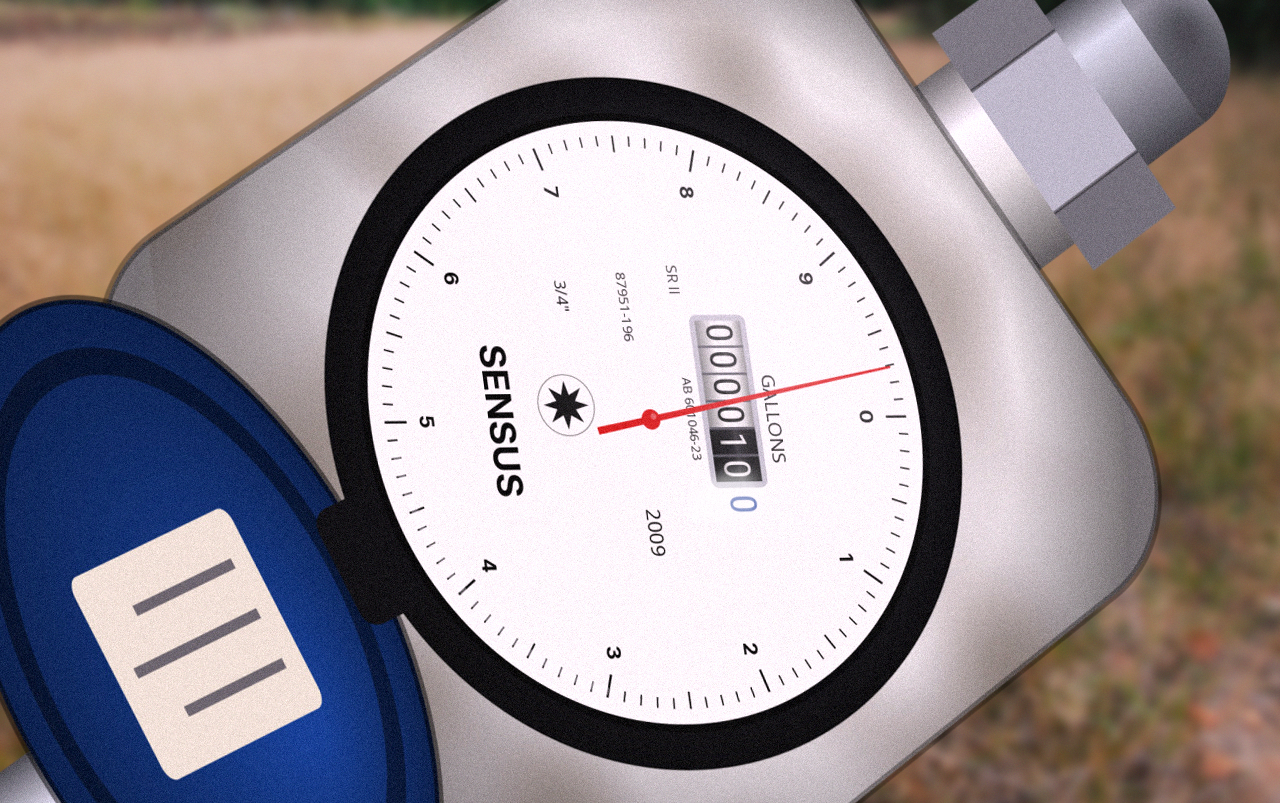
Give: 99.7 gal
